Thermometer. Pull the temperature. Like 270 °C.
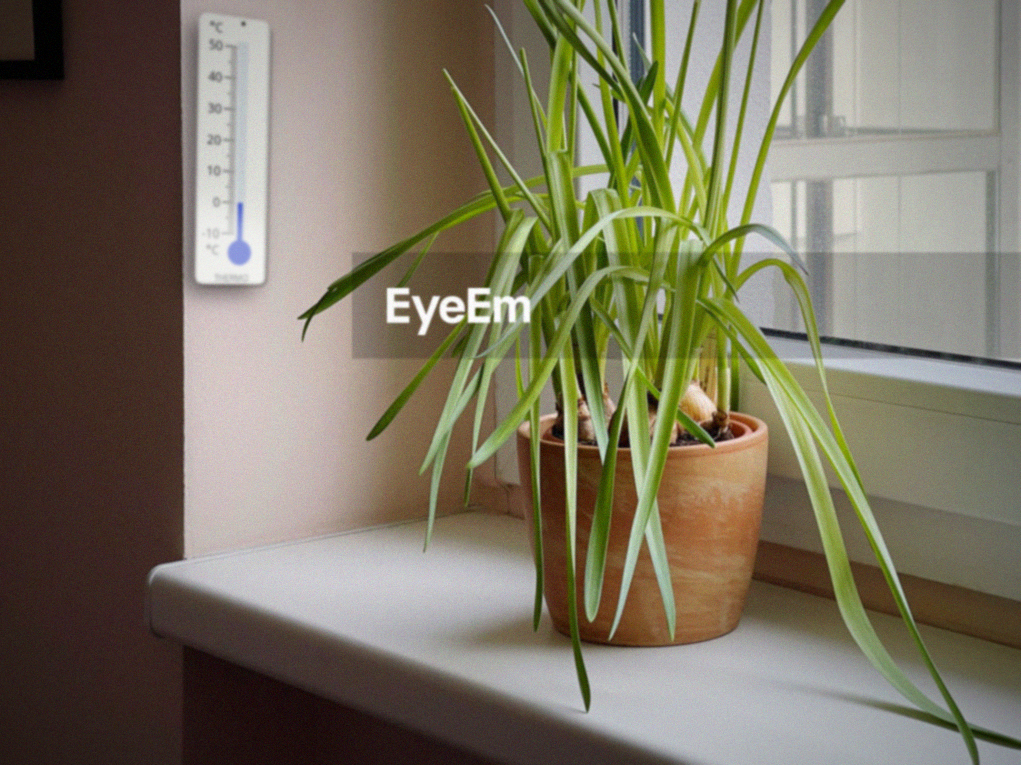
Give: 0 °C
